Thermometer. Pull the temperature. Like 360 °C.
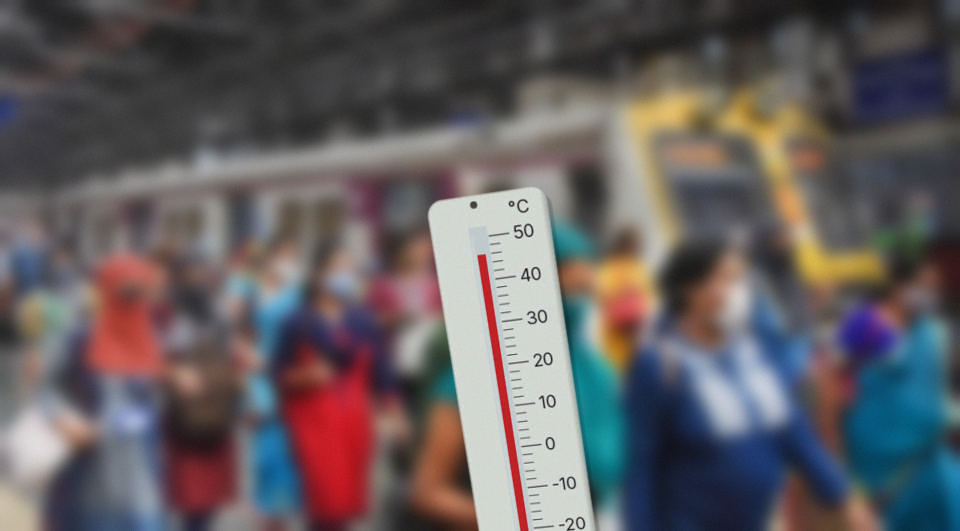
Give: 46 °C
